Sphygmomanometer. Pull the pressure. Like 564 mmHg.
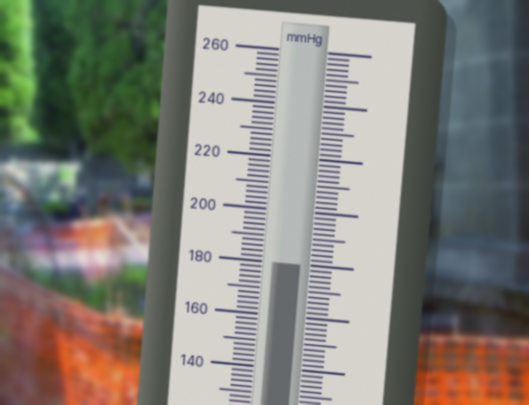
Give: 180 mmHg
